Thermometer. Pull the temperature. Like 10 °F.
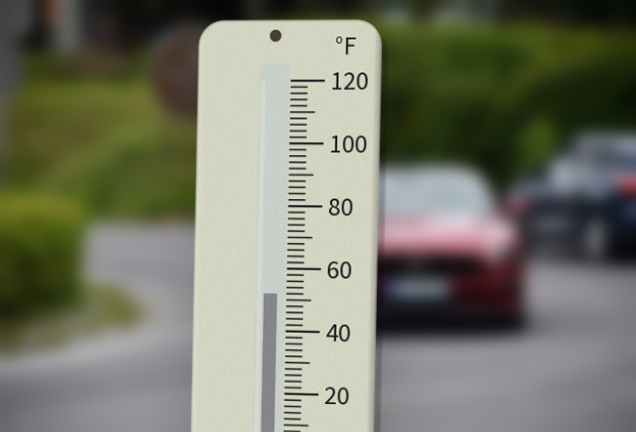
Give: 52 °F
